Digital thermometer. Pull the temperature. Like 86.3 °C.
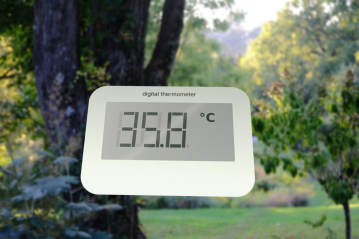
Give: 35.8 °C
